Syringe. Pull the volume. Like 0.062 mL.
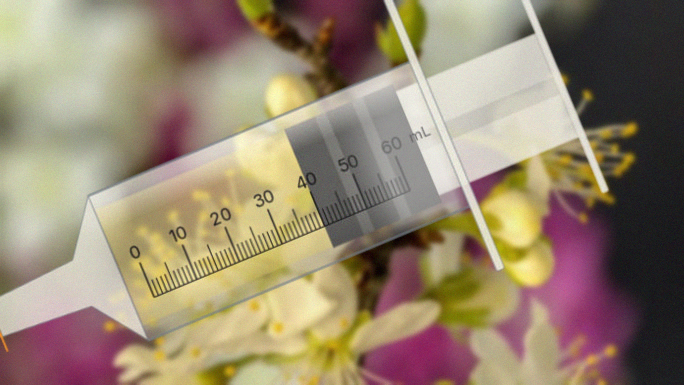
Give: 40 mL
